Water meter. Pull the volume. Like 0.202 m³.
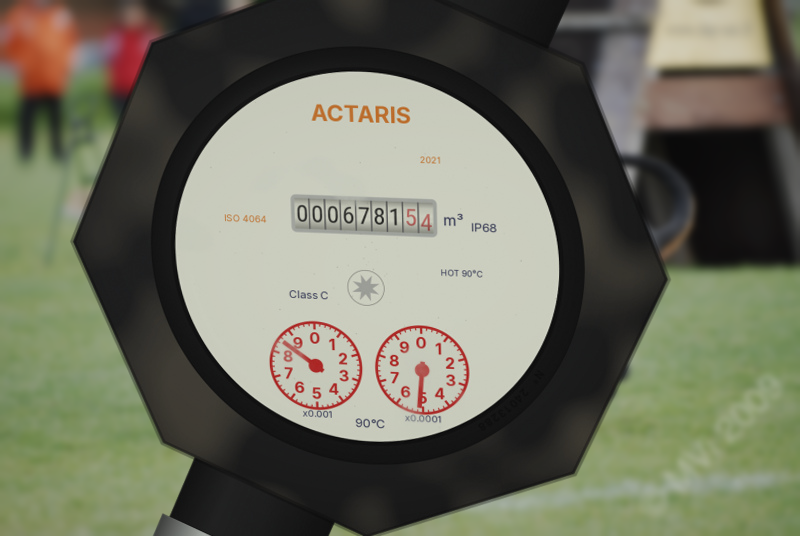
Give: 6781.5385 m³
